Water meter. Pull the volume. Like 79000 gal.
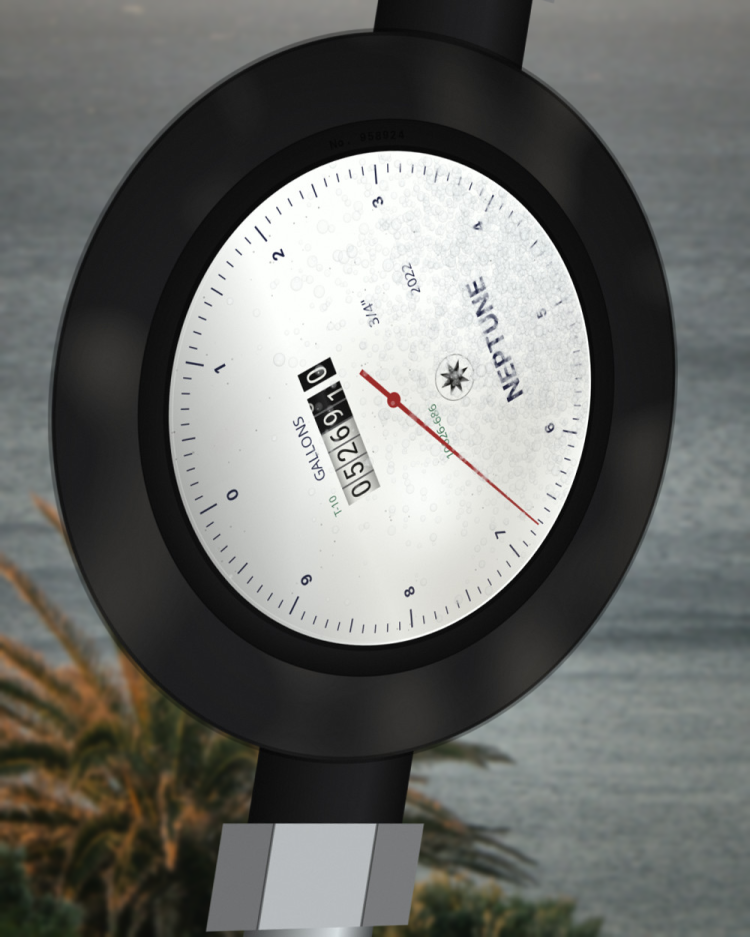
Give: 526906.7 gal
